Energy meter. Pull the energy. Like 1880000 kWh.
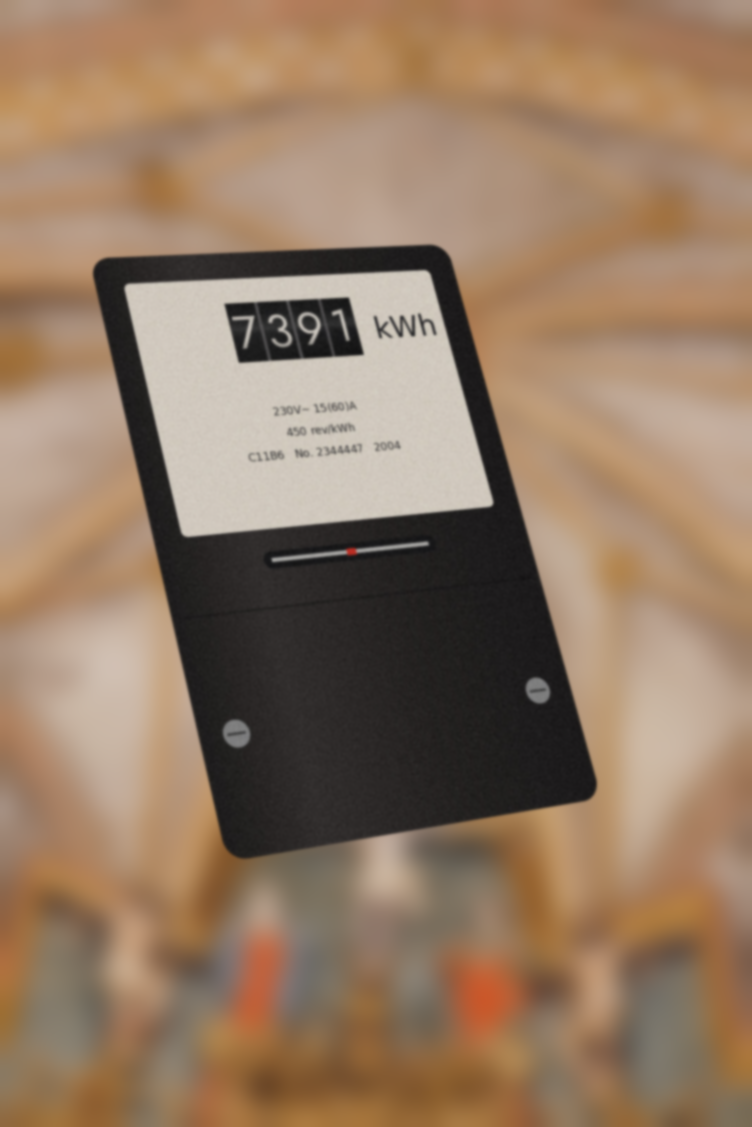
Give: 7391 kWh
